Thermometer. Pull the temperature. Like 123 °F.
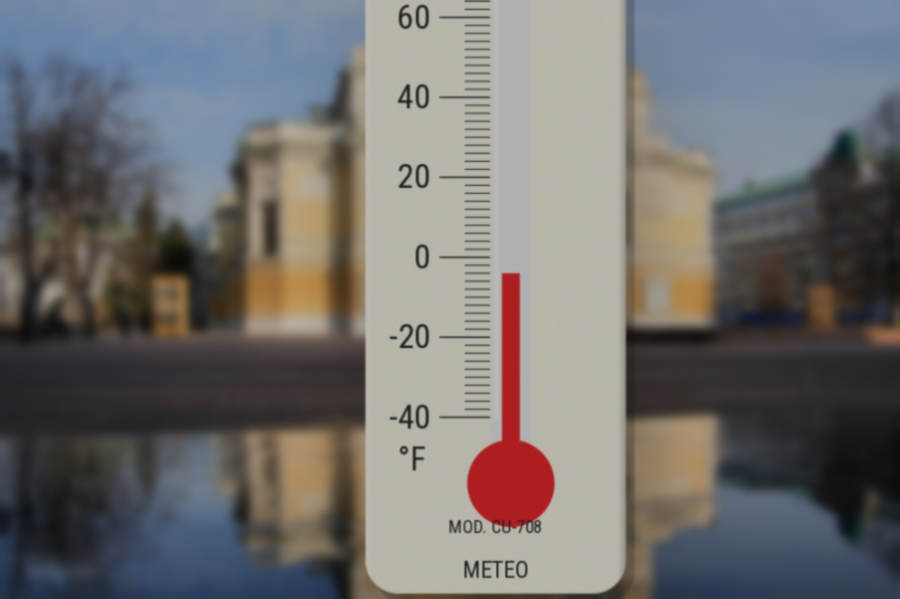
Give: -4 °F
